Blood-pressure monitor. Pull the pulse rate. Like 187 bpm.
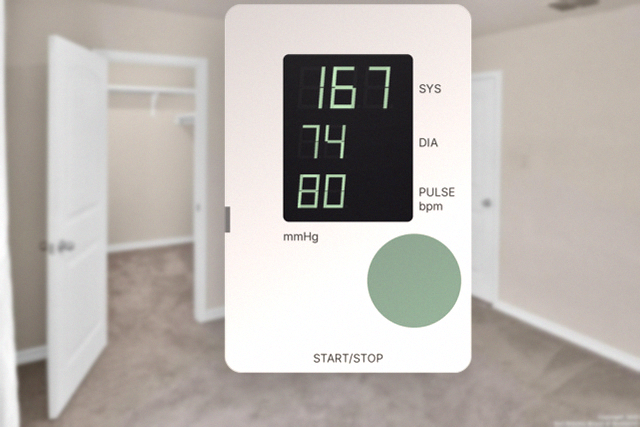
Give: 80 bpm
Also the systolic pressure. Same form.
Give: 167 mmHg
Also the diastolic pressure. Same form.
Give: 74 mmHg
